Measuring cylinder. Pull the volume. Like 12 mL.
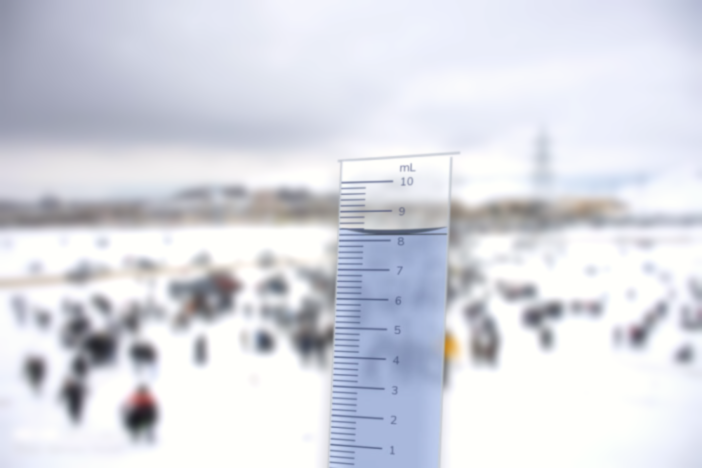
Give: 8.2 mL
